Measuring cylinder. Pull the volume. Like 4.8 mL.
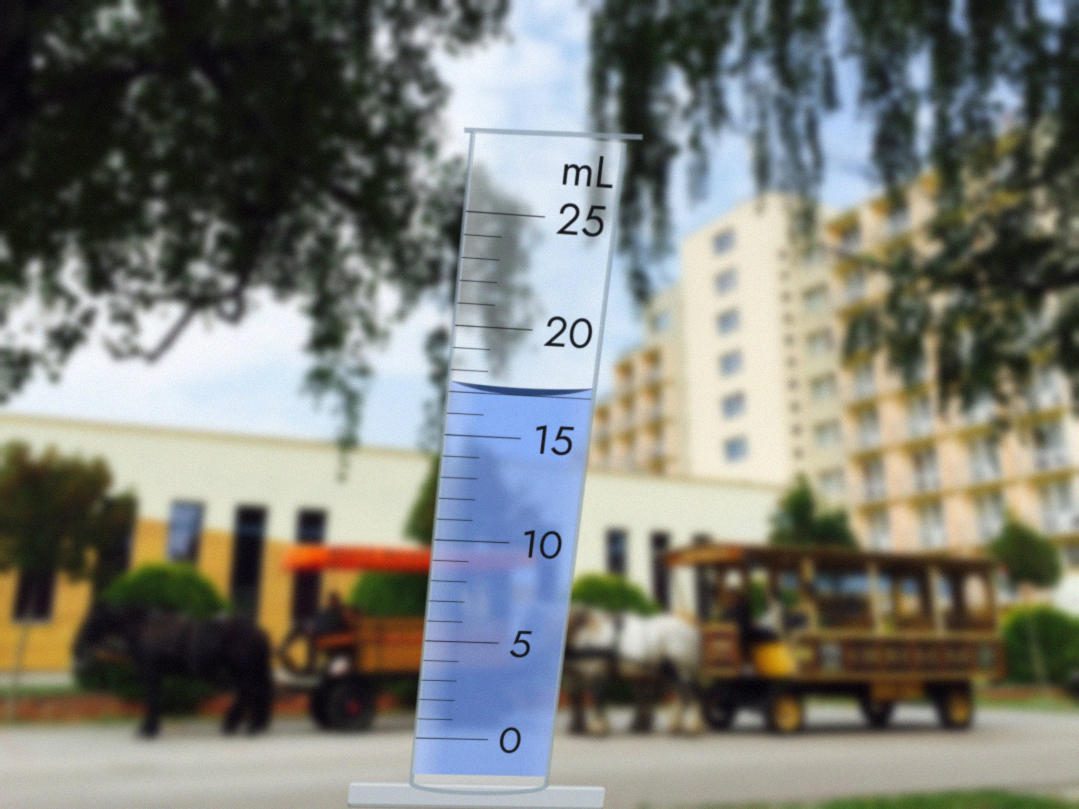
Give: 17 mL
